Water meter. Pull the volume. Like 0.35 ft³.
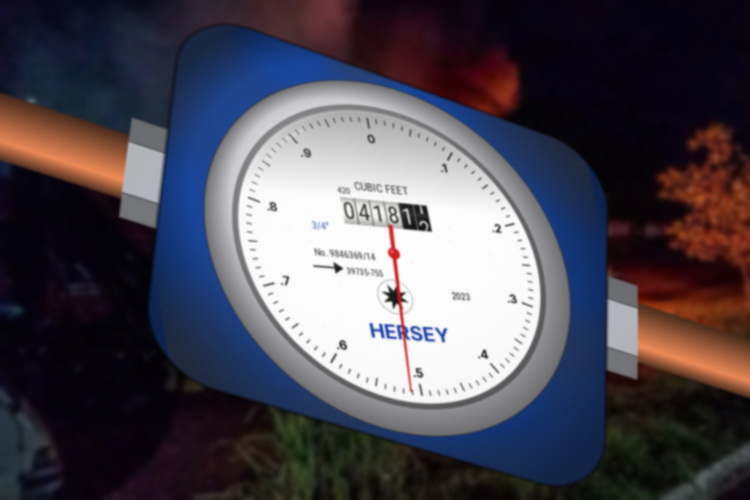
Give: 41811.51 ft³
